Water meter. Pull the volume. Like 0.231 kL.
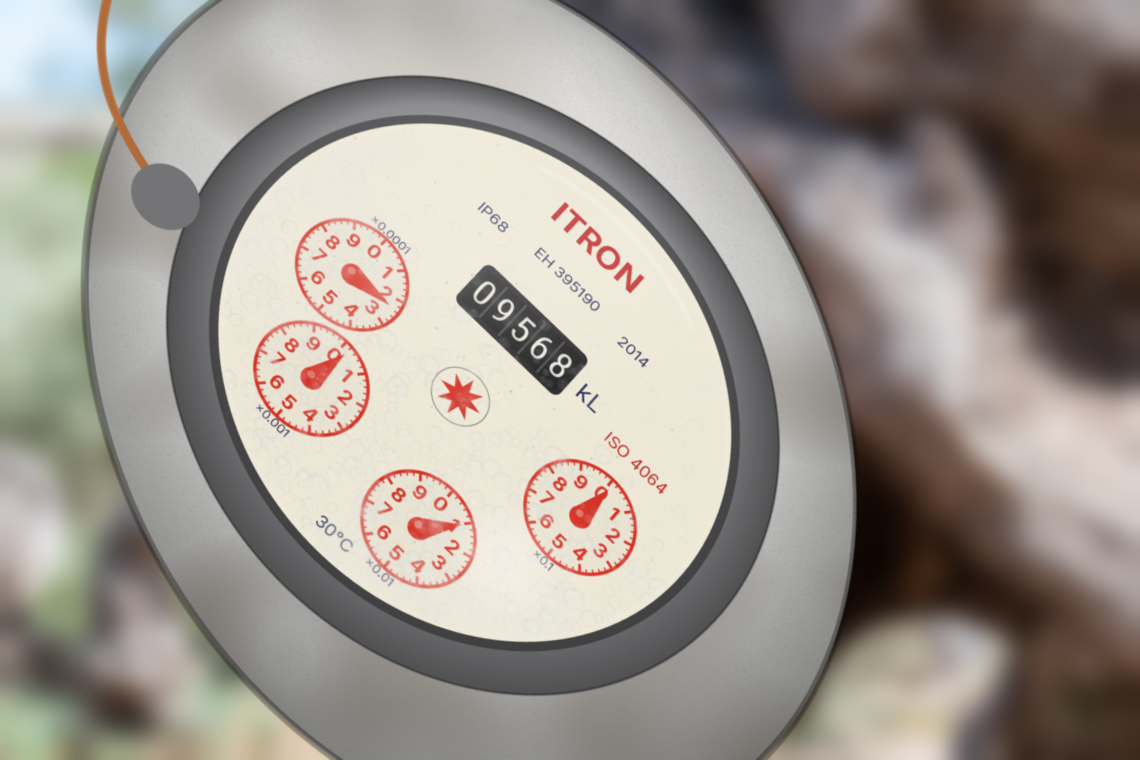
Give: 9568.0102 kL
